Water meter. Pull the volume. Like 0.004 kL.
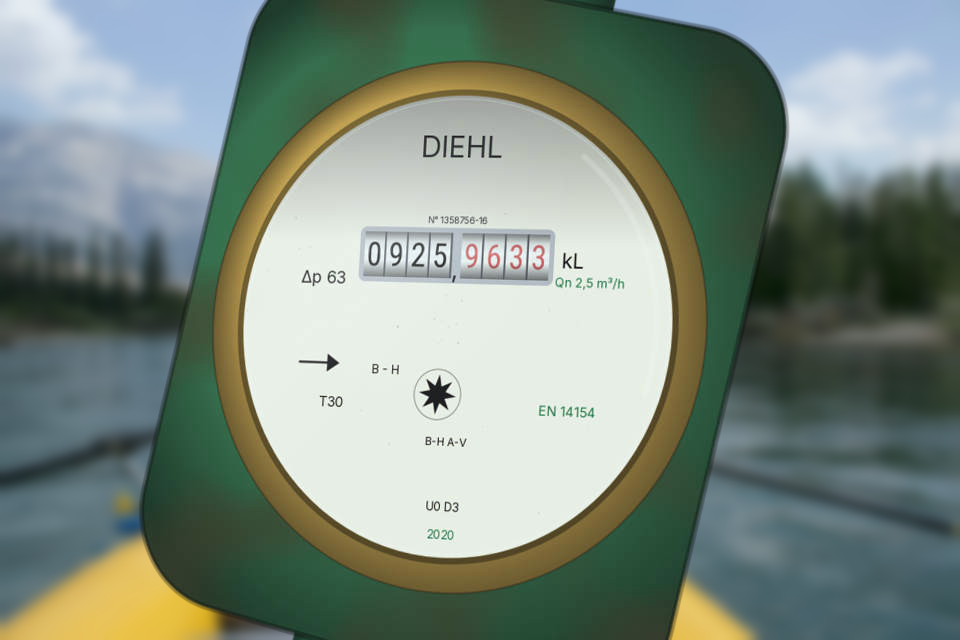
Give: 925.9633 kL
